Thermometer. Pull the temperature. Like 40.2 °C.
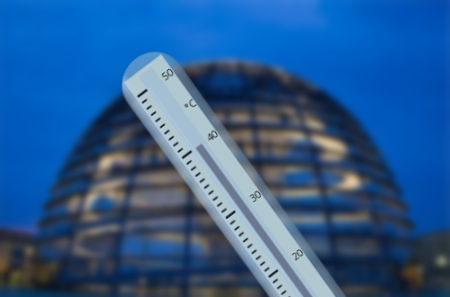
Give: 40 °C
